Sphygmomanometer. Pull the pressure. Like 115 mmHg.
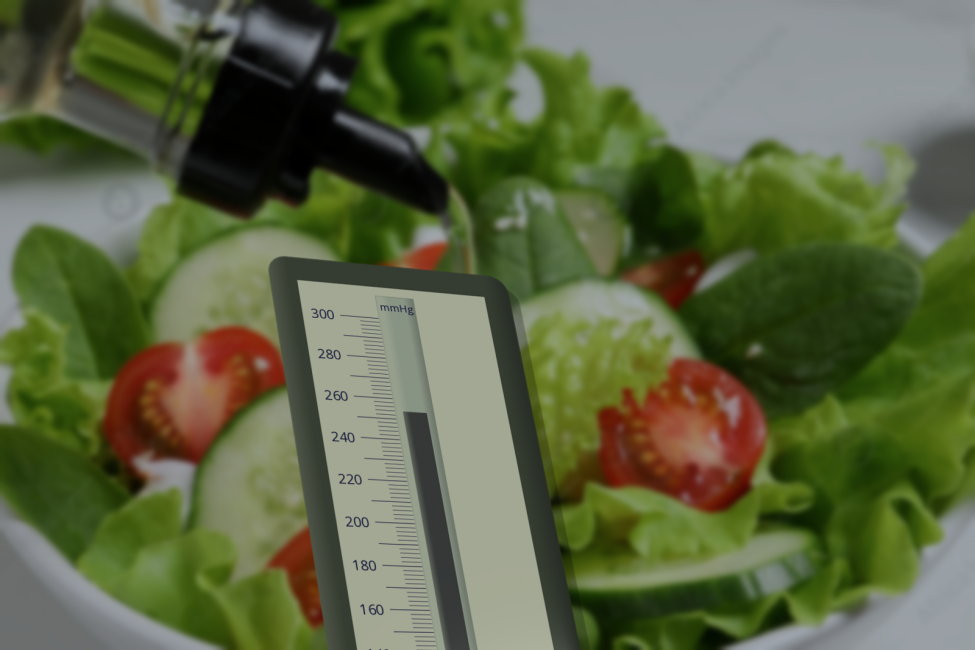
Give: 254 mmHg
